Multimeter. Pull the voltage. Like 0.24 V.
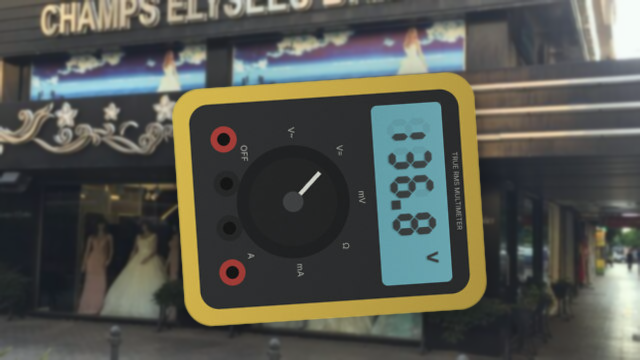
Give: 136.8 V
